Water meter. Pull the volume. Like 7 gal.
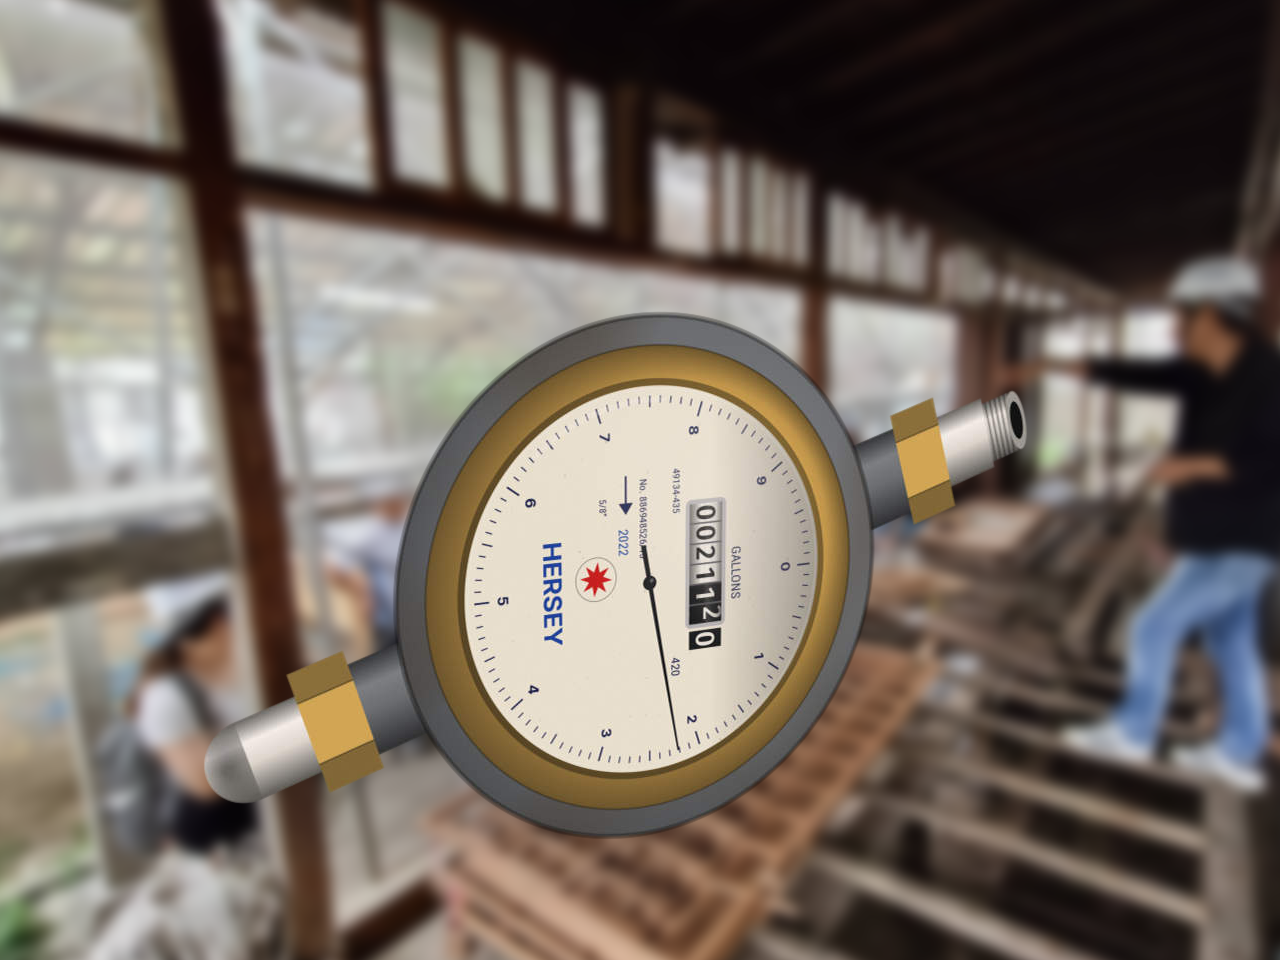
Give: 21122.2 gal
